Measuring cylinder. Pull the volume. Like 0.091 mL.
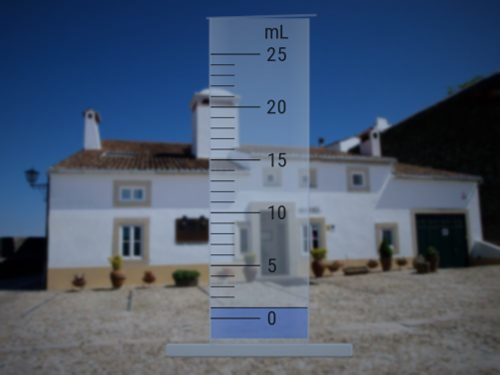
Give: 1 mL
